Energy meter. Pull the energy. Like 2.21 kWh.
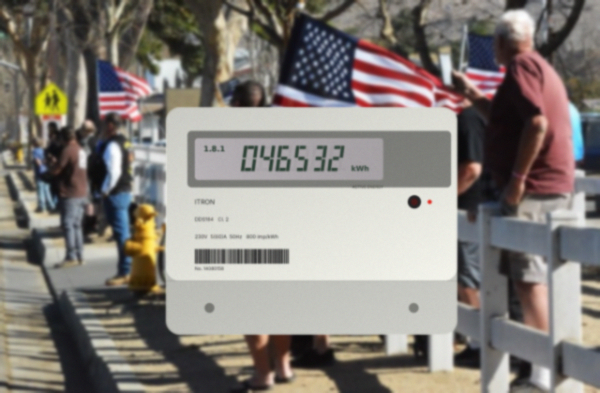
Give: 46532 kWh
